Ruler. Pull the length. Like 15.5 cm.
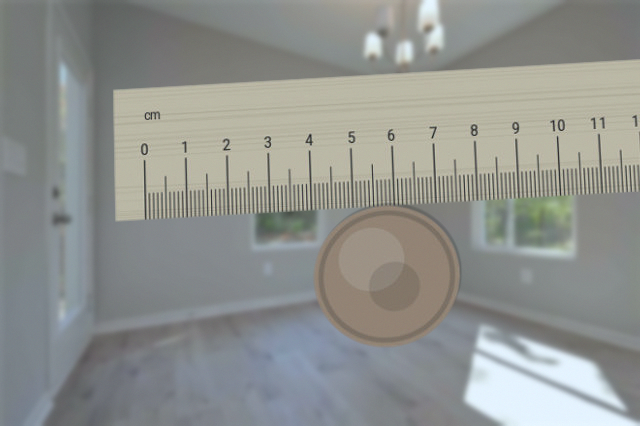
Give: 3.5 cm
